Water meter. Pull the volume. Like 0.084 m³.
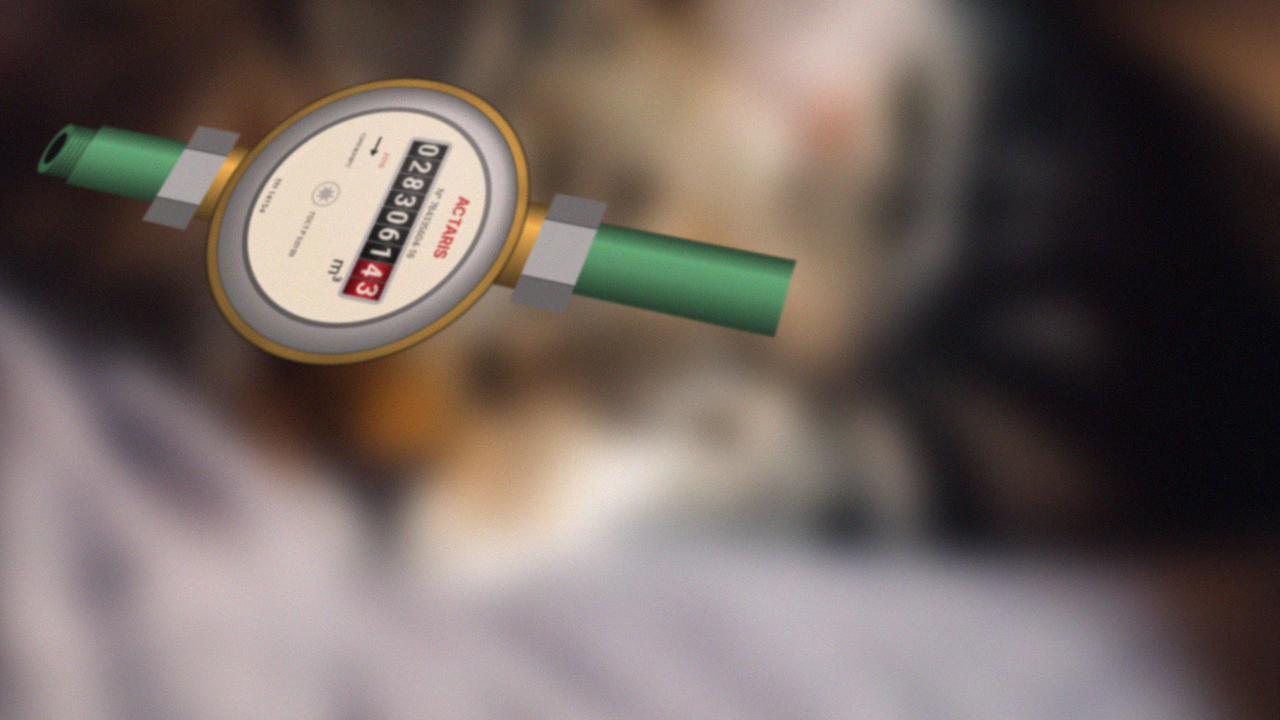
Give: 283061.43 m³
